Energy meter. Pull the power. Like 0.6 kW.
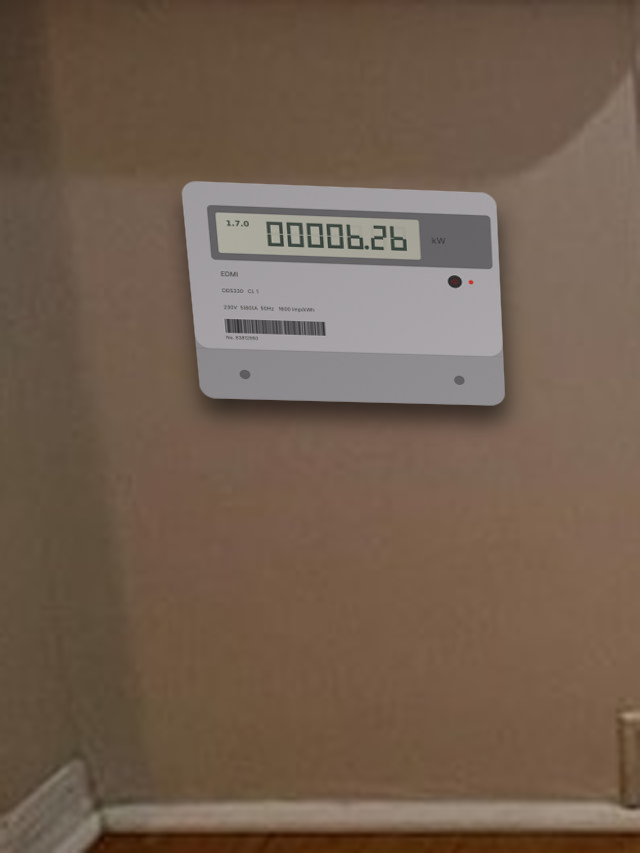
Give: 6.26 kW
